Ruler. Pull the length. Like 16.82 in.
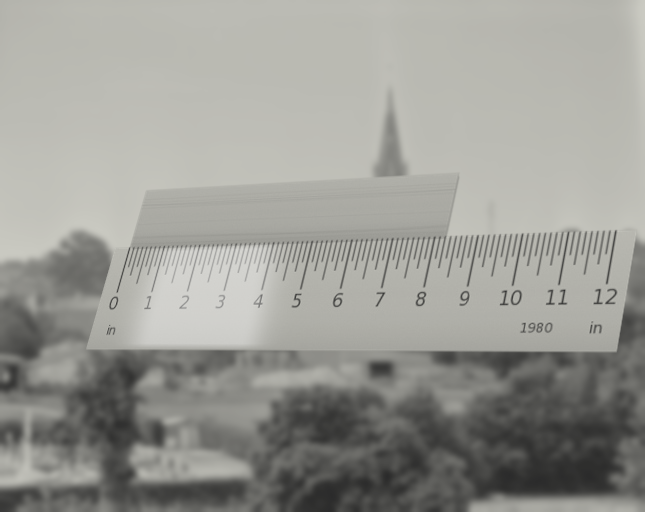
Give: 8.25 in
